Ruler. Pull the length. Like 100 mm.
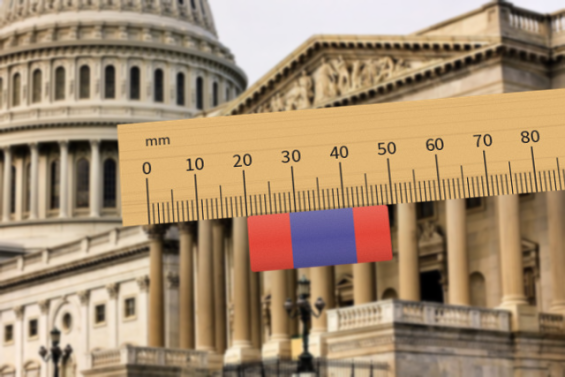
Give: 29 mm
